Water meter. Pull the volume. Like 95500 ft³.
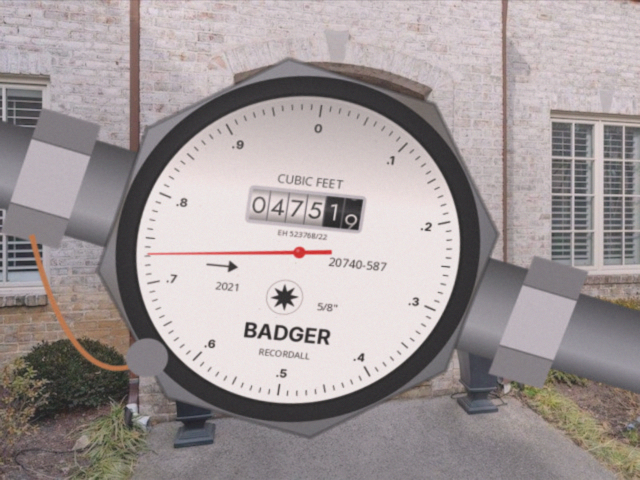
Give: 47518.73 ft³
